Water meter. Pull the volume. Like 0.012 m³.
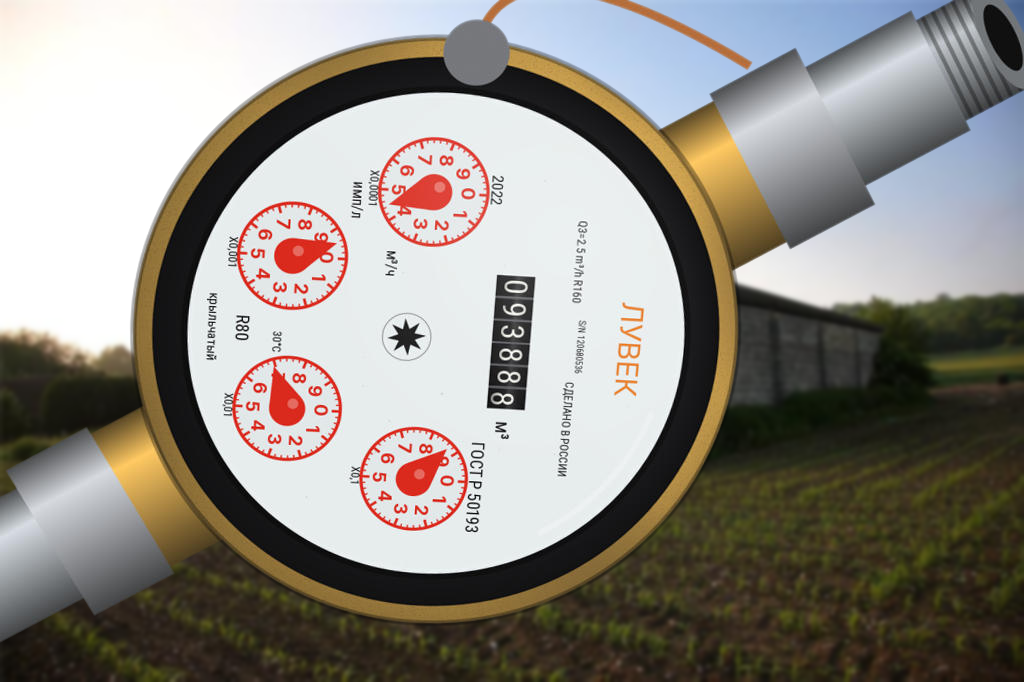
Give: 93887.8694 m³
